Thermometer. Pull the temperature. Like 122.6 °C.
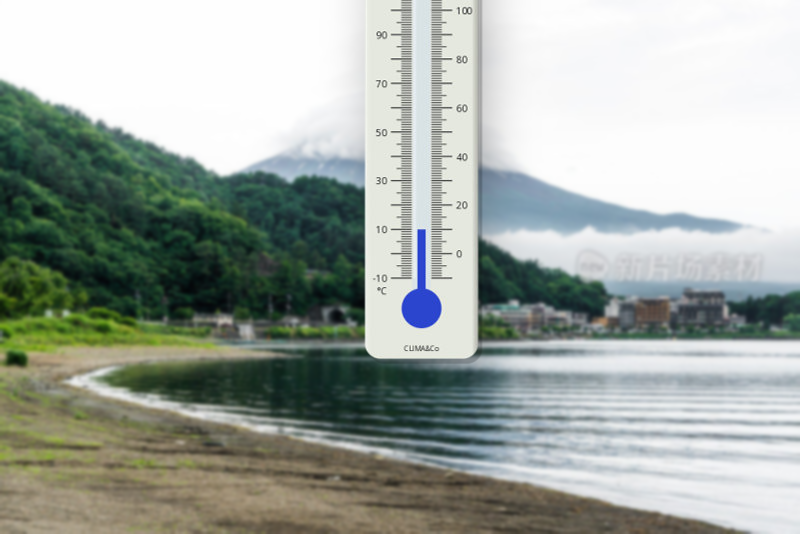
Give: 10 °C
